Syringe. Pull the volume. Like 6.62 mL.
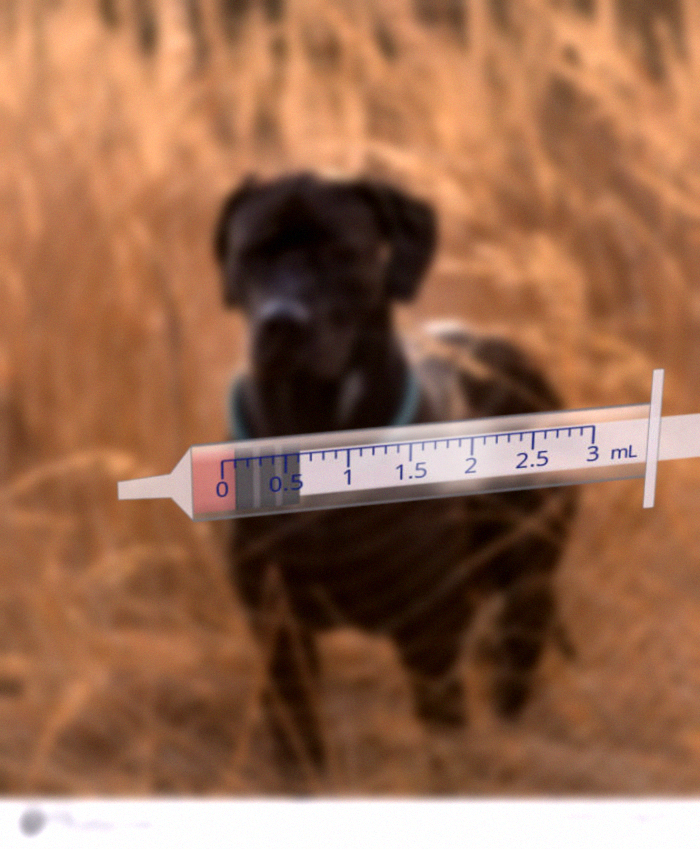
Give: 0.1 mL
